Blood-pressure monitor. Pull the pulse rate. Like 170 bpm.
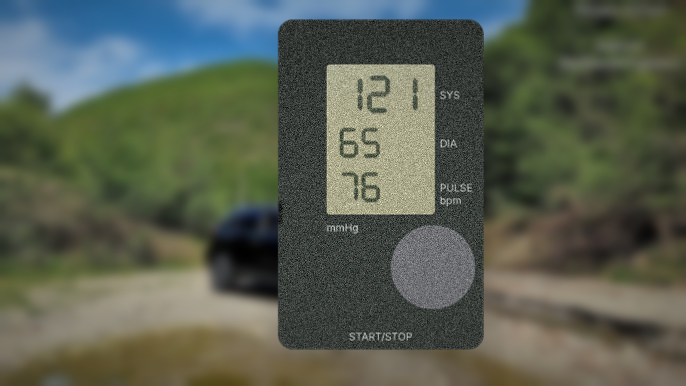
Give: 76 bpm
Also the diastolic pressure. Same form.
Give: 65 mmHg
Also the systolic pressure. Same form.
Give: 121 mmHg
